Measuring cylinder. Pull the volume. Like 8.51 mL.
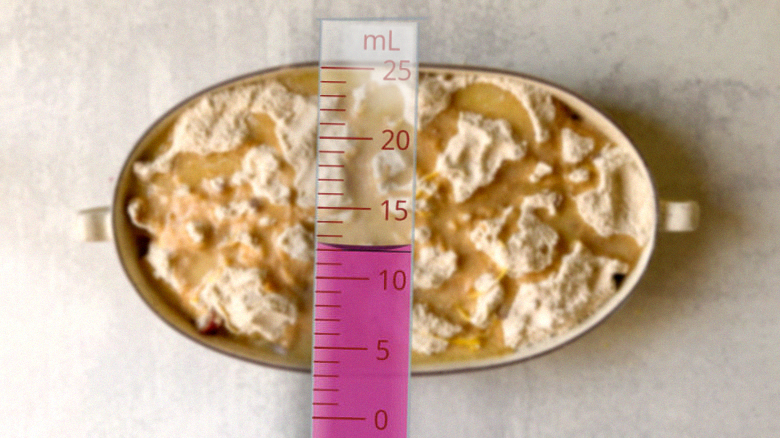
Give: 12 mL
